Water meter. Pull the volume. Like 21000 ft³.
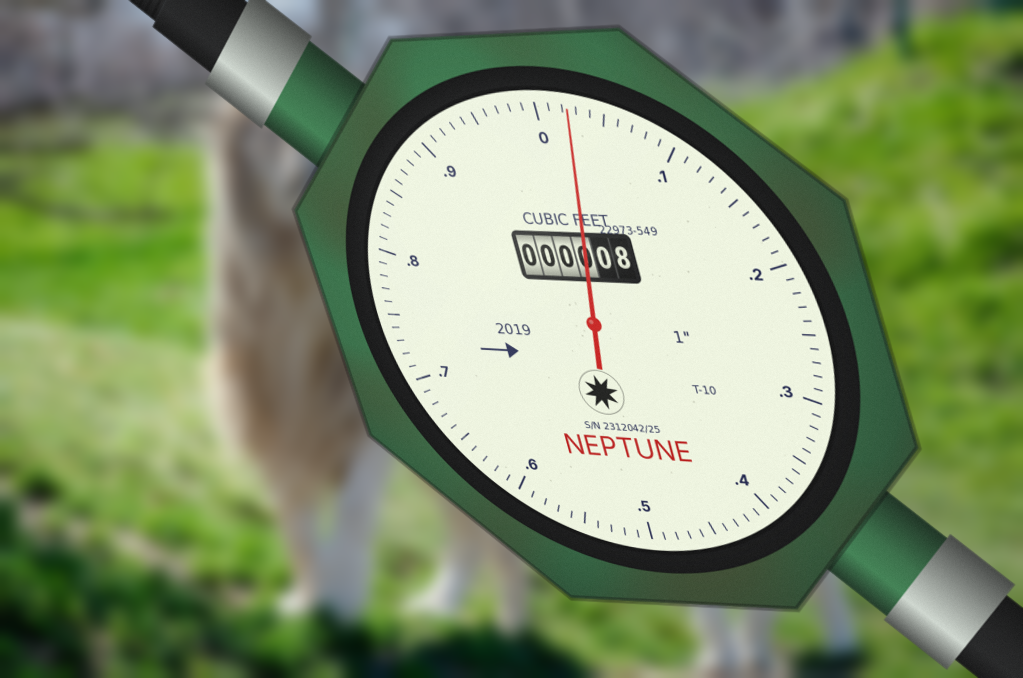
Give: 8.02 ft³
